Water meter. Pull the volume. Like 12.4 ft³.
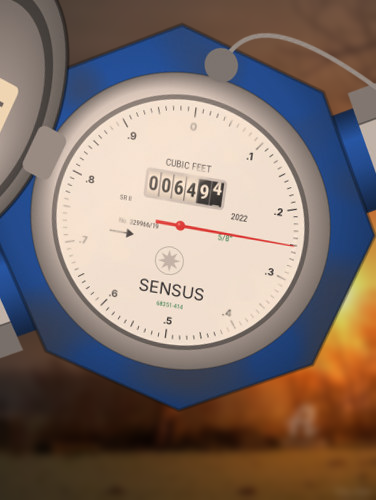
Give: 6494.25 ft³
